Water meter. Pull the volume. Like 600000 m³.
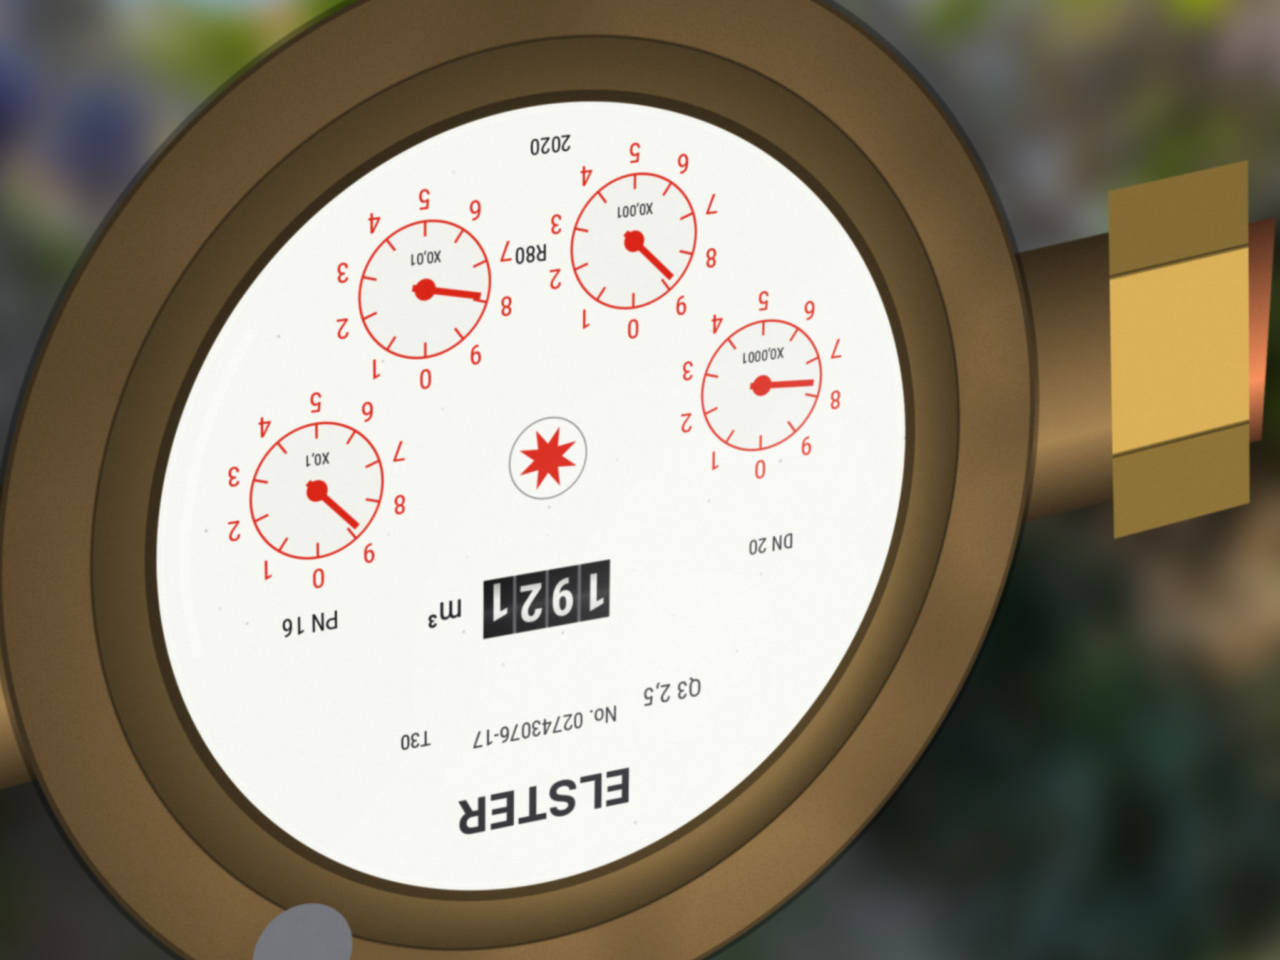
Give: 1920.8787 m³
